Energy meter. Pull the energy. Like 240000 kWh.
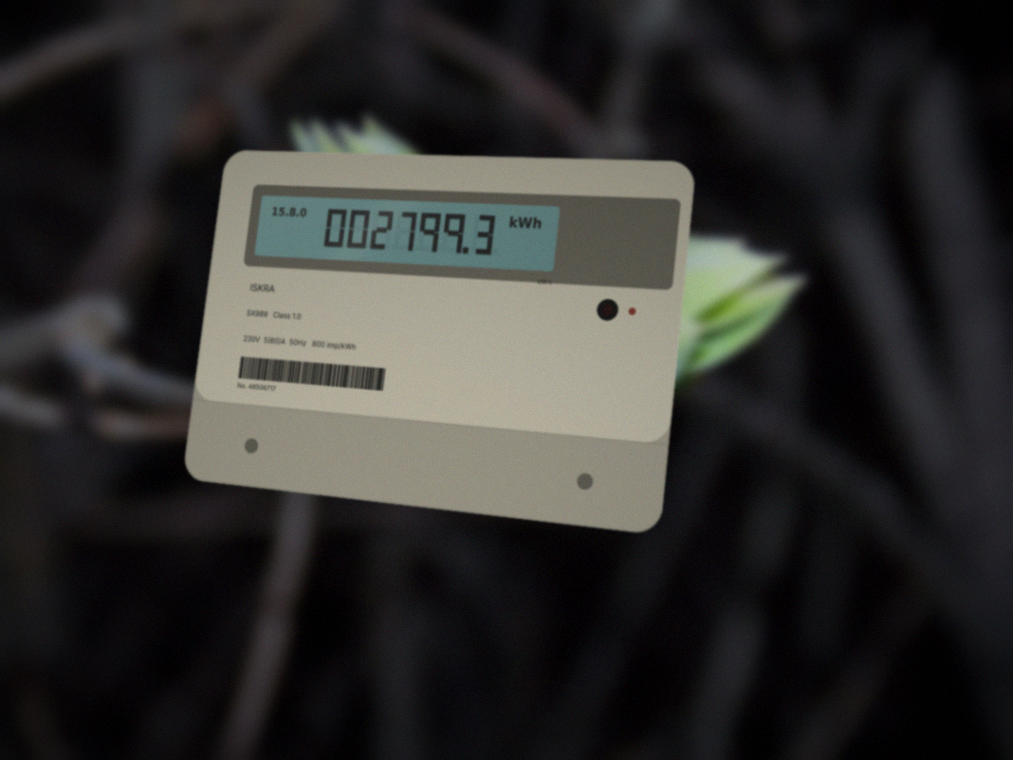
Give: 2799.3 kWh
